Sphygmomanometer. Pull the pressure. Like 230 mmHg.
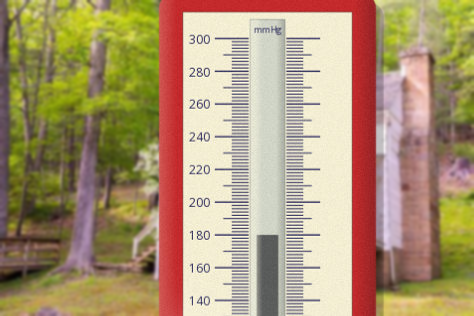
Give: 180 mmHg
